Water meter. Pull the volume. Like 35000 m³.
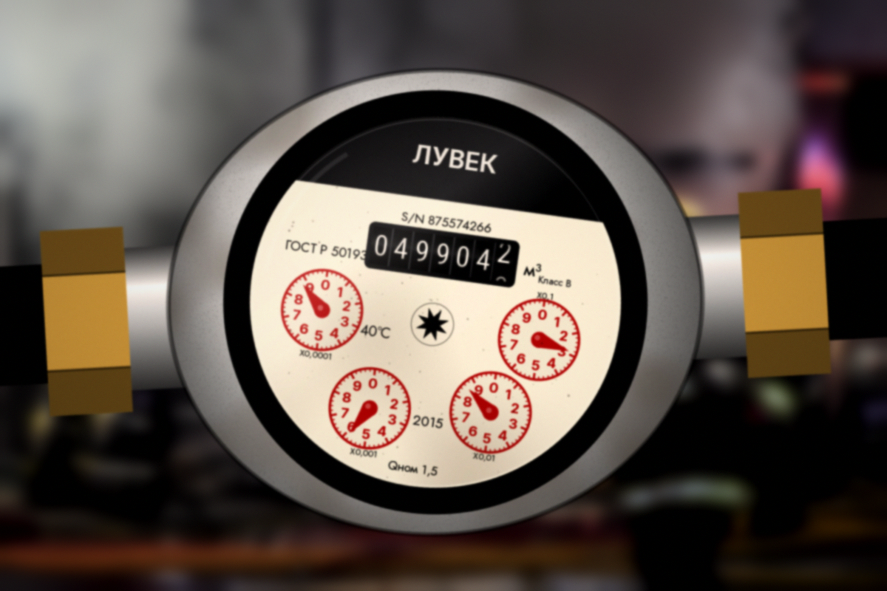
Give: 499042.2858 m³
